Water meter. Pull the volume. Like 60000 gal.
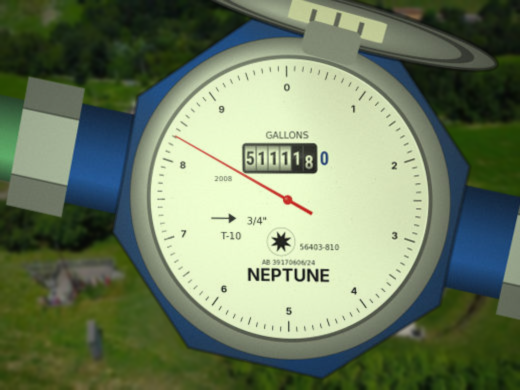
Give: 5111178.3 gal
